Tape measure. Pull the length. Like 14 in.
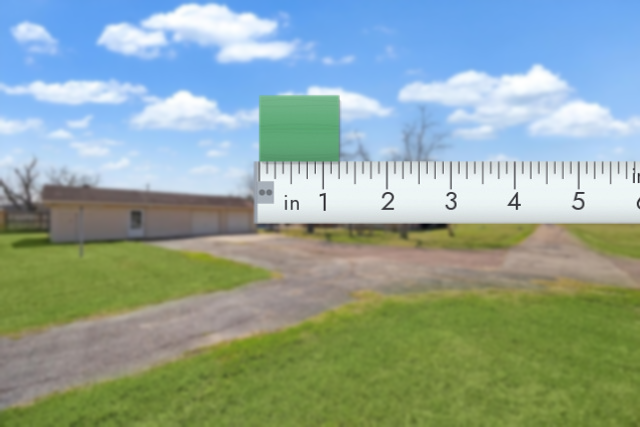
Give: 1.25 in
